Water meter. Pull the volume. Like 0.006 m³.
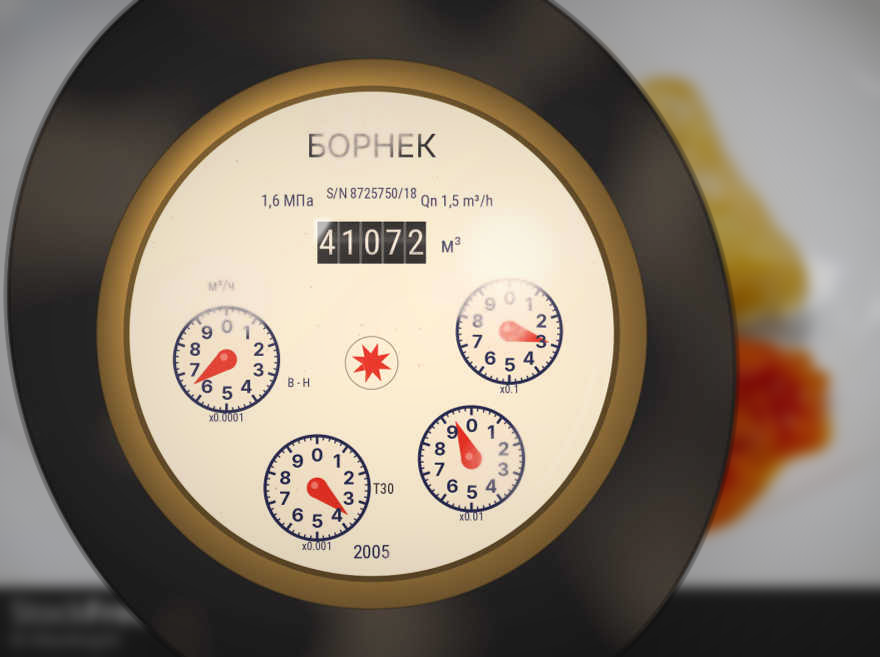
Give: 41072.2936 m³
